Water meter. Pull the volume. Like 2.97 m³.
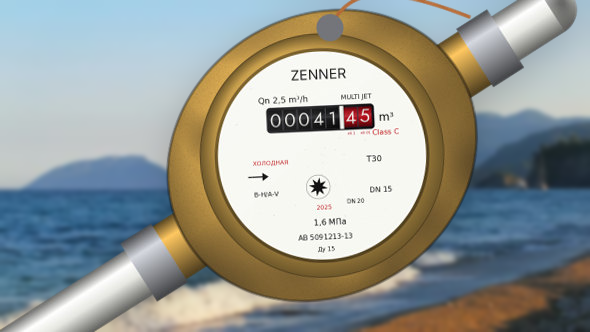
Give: 41.45 m³
